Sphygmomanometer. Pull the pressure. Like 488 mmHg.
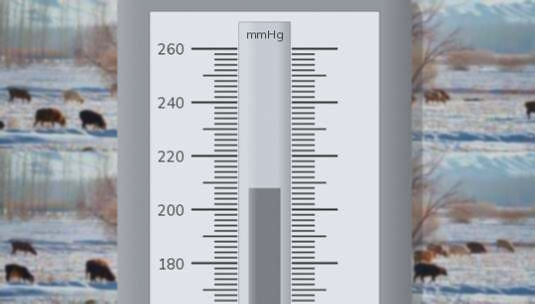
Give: 208 mmHg
